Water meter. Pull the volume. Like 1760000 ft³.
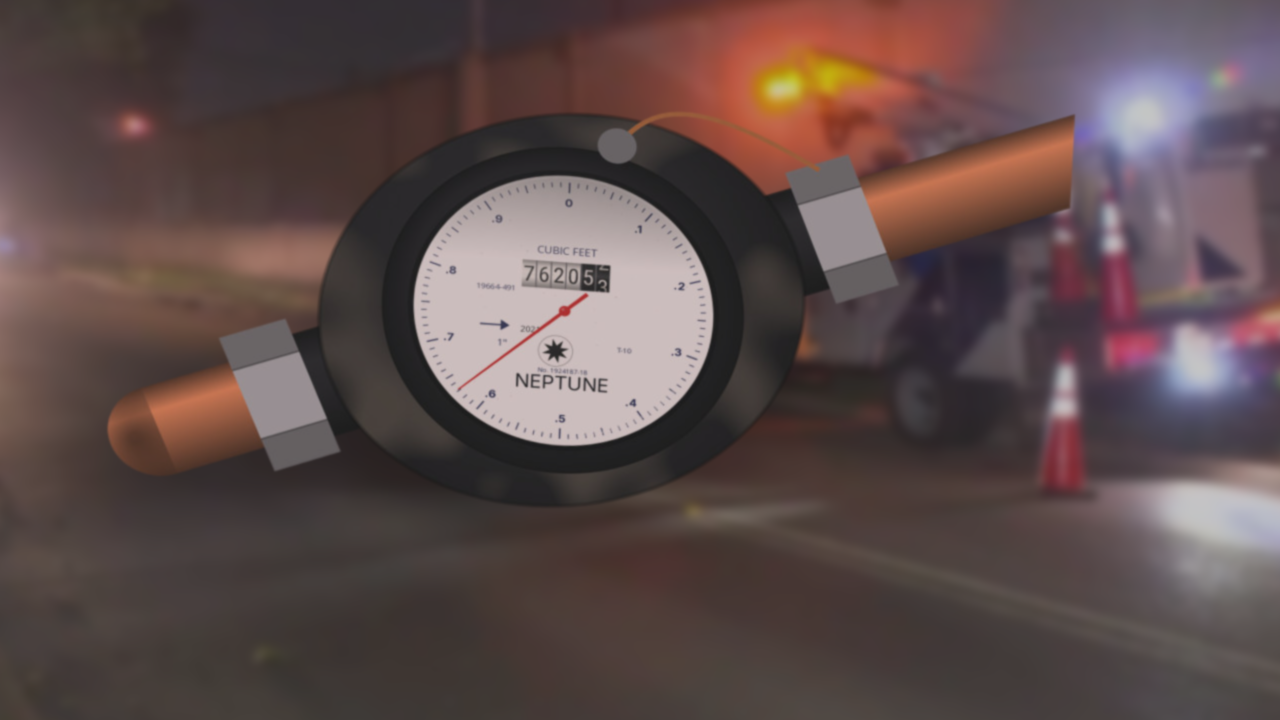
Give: 762052.63 ft³
